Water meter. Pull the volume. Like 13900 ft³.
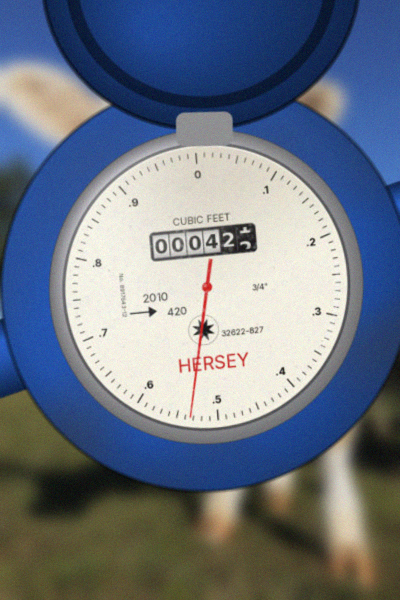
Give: 421.53 ft³
